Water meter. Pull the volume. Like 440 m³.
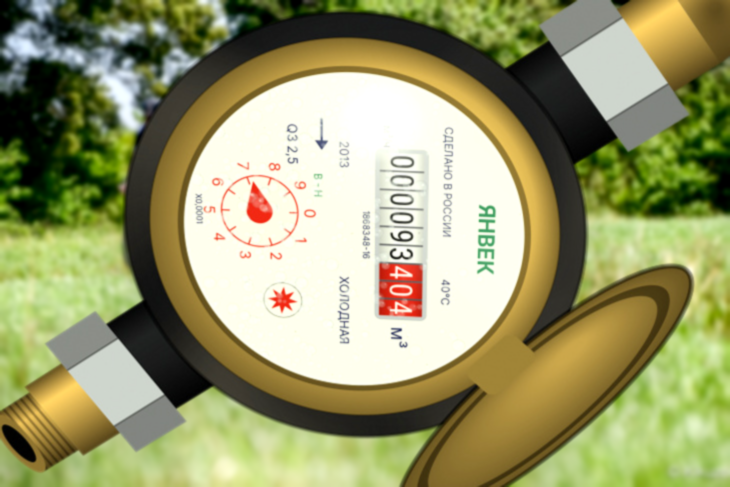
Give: 93.4047 m³
